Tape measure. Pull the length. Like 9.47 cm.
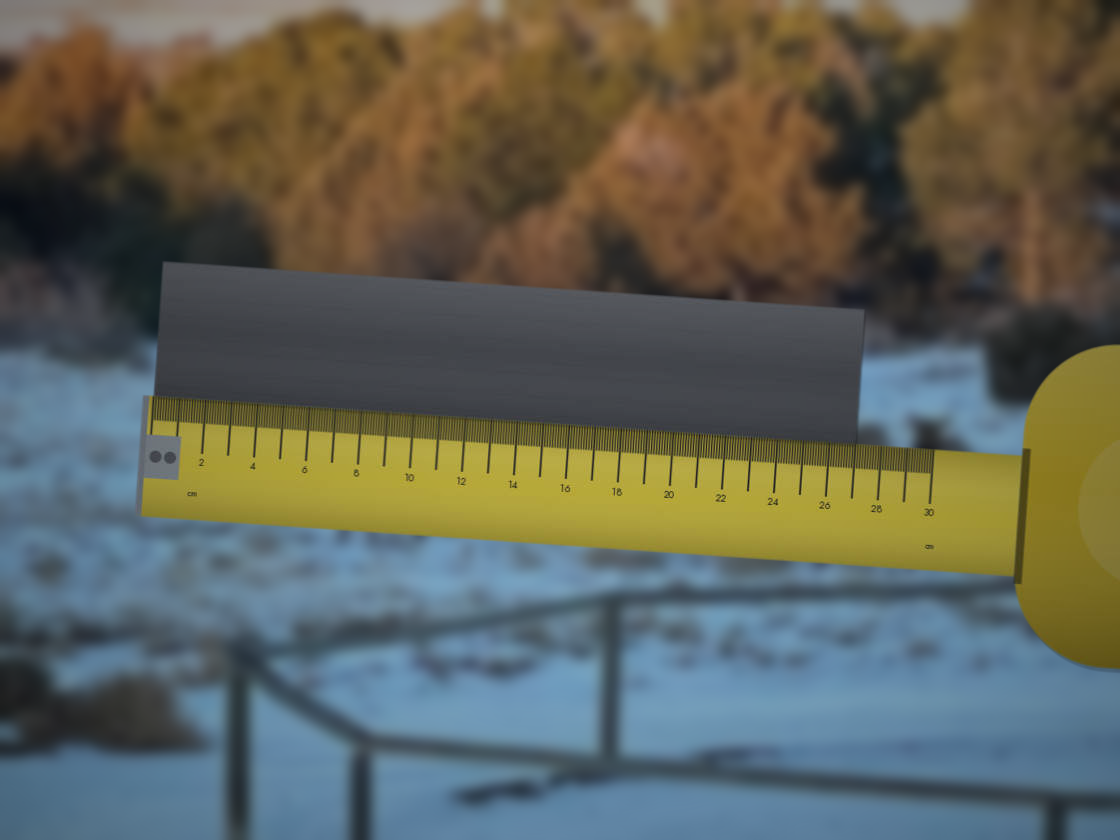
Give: 27 cm
